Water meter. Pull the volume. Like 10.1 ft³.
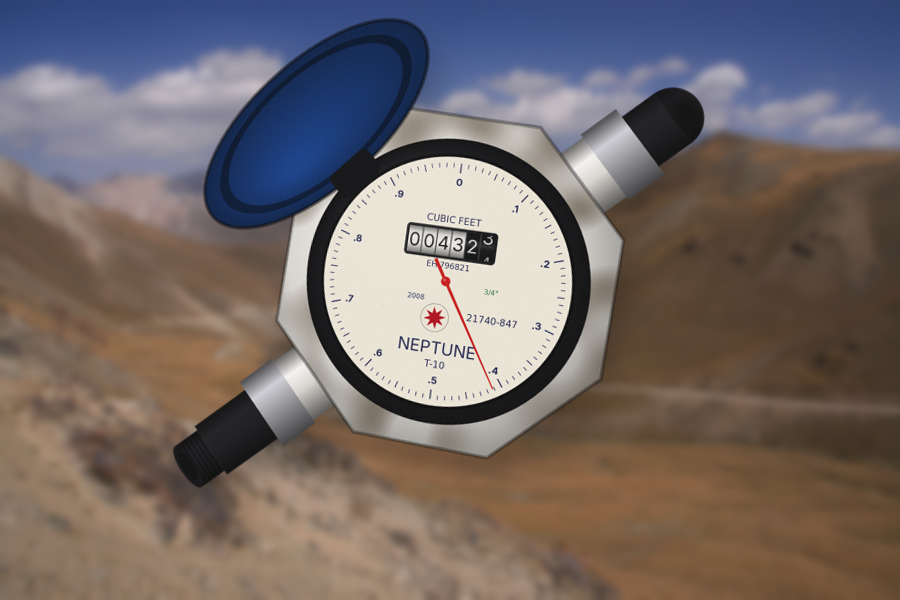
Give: 4323.41 ft³
